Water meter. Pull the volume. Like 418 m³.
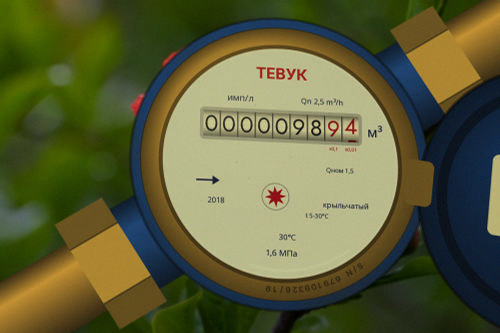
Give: 98.94 m³
